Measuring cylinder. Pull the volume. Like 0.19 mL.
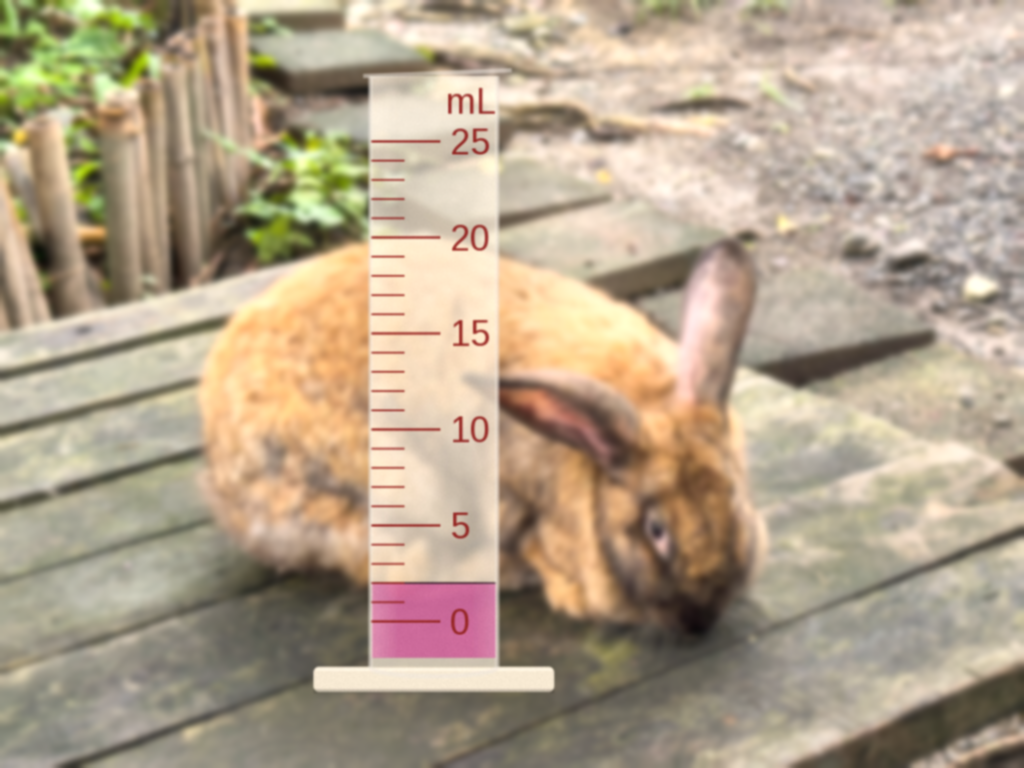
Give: 2 mL
